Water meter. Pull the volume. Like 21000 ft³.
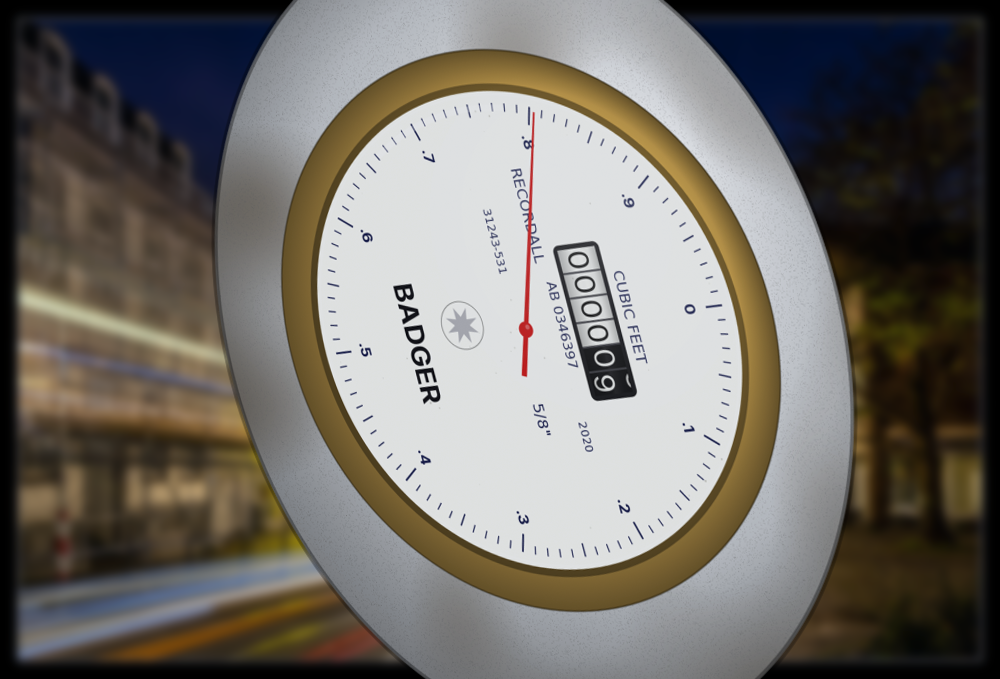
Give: 8.80 ft³
